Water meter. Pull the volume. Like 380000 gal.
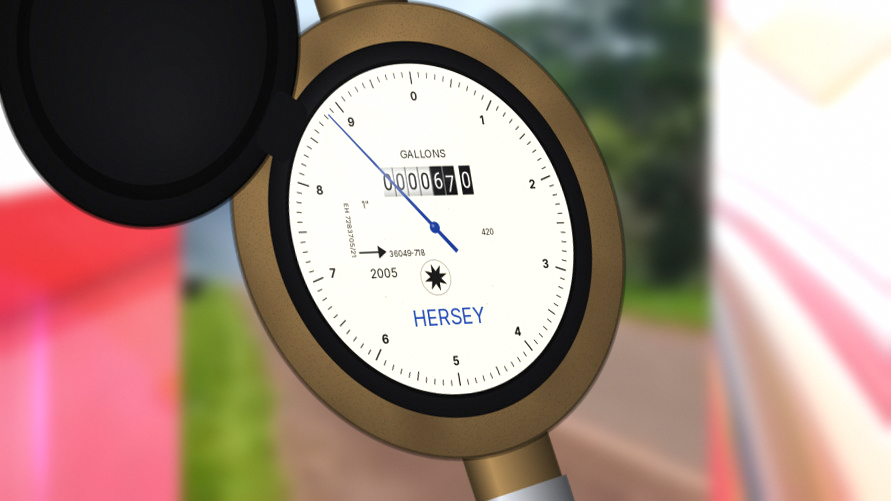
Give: 668.8 gal
